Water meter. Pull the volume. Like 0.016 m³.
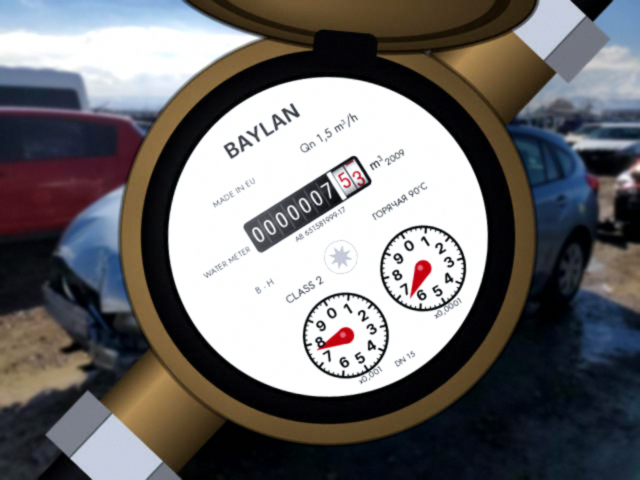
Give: 7.5276 m³
